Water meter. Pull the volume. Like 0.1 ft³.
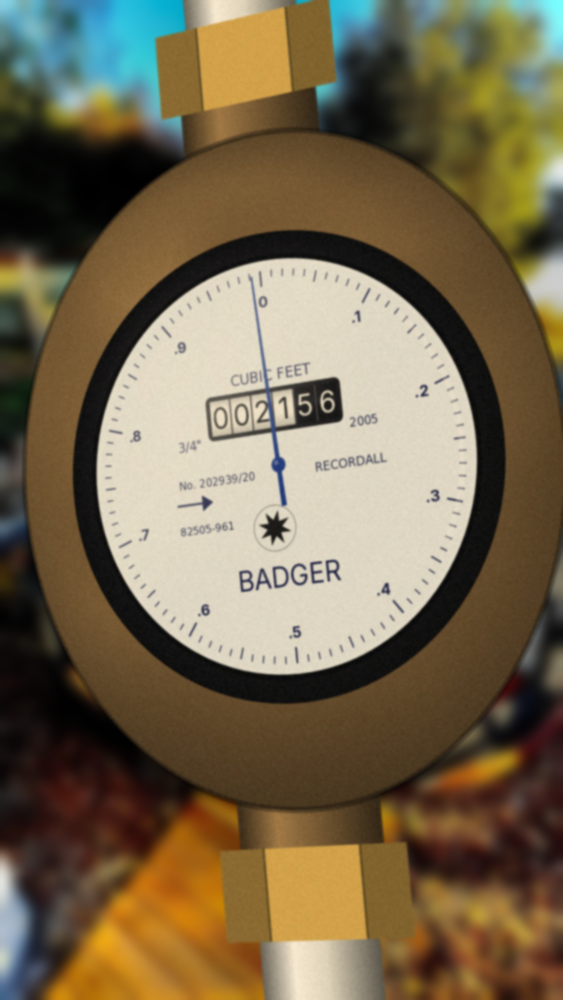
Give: 2155.99 ft³
